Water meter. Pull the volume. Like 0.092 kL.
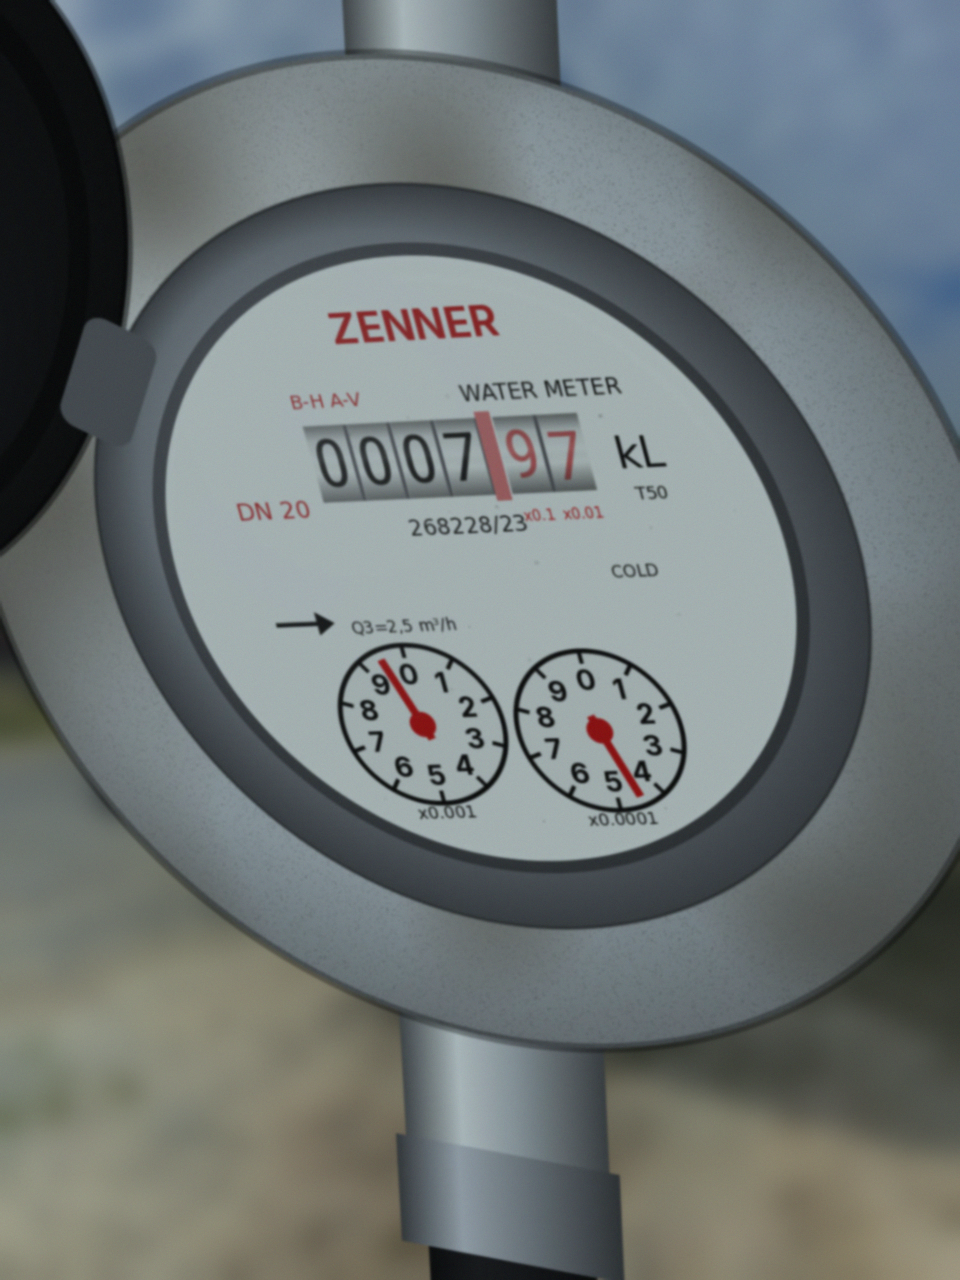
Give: 7.9694 kL
